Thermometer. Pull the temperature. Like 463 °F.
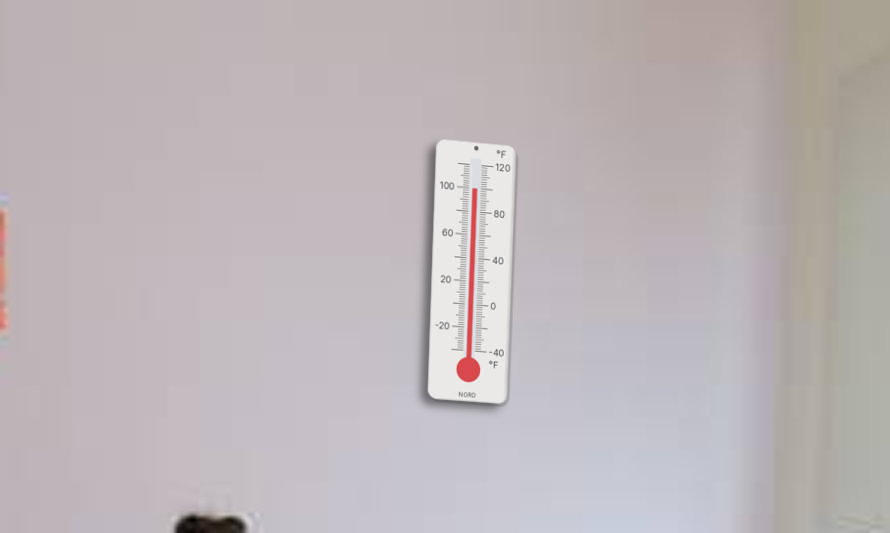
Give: 100 °F
